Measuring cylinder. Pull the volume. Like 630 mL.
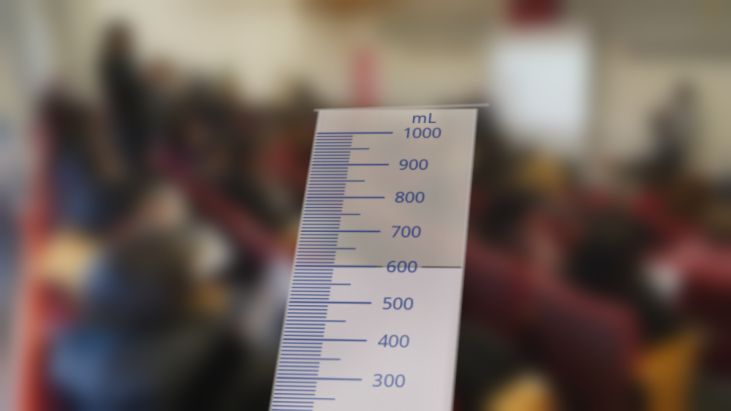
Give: 600 mL
